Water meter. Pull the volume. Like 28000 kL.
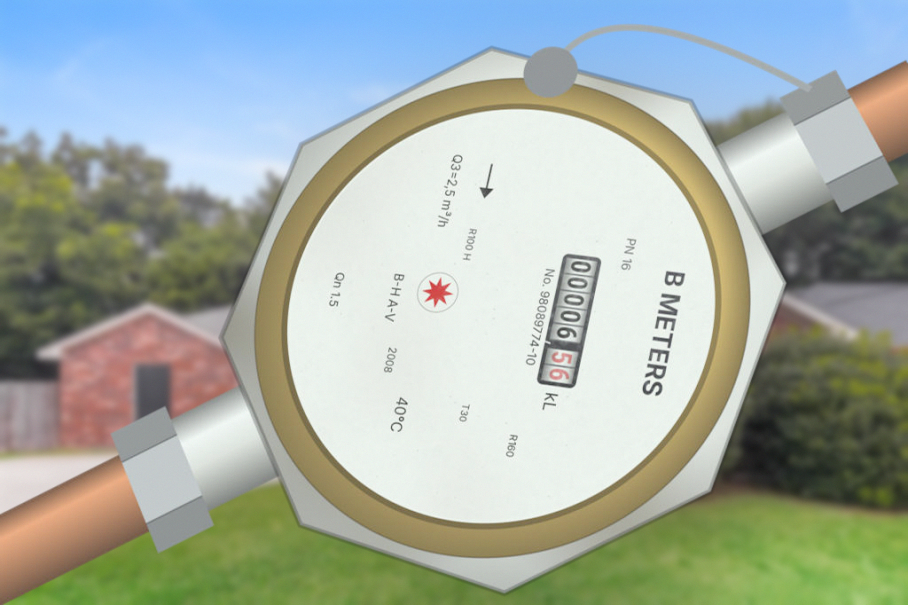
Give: 6.56 kL
